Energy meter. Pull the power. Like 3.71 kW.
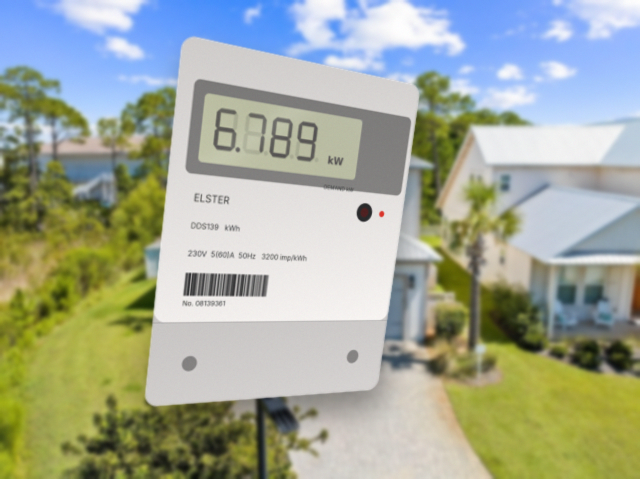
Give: 6.789 kW
